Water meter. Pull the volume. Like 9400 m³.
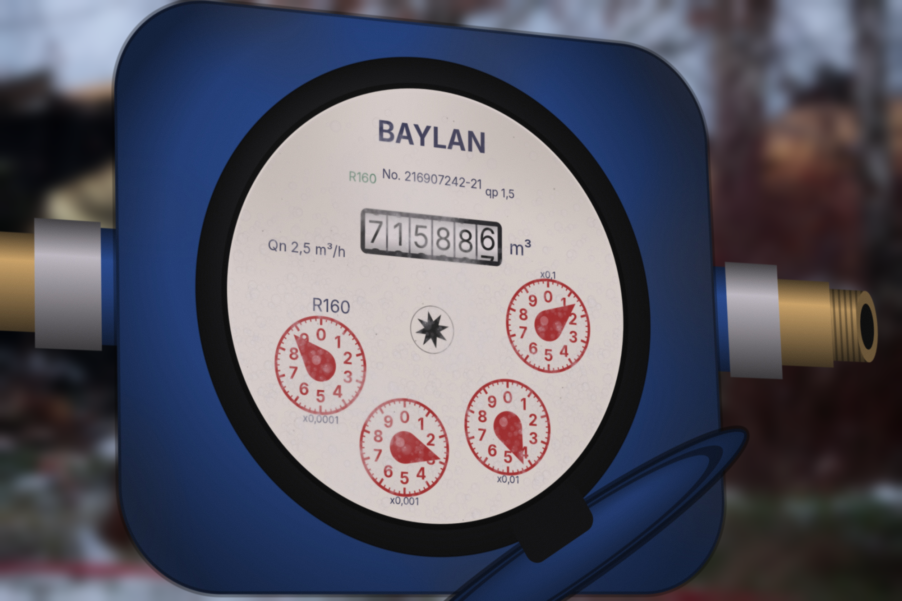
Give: 715886.1428 m³
